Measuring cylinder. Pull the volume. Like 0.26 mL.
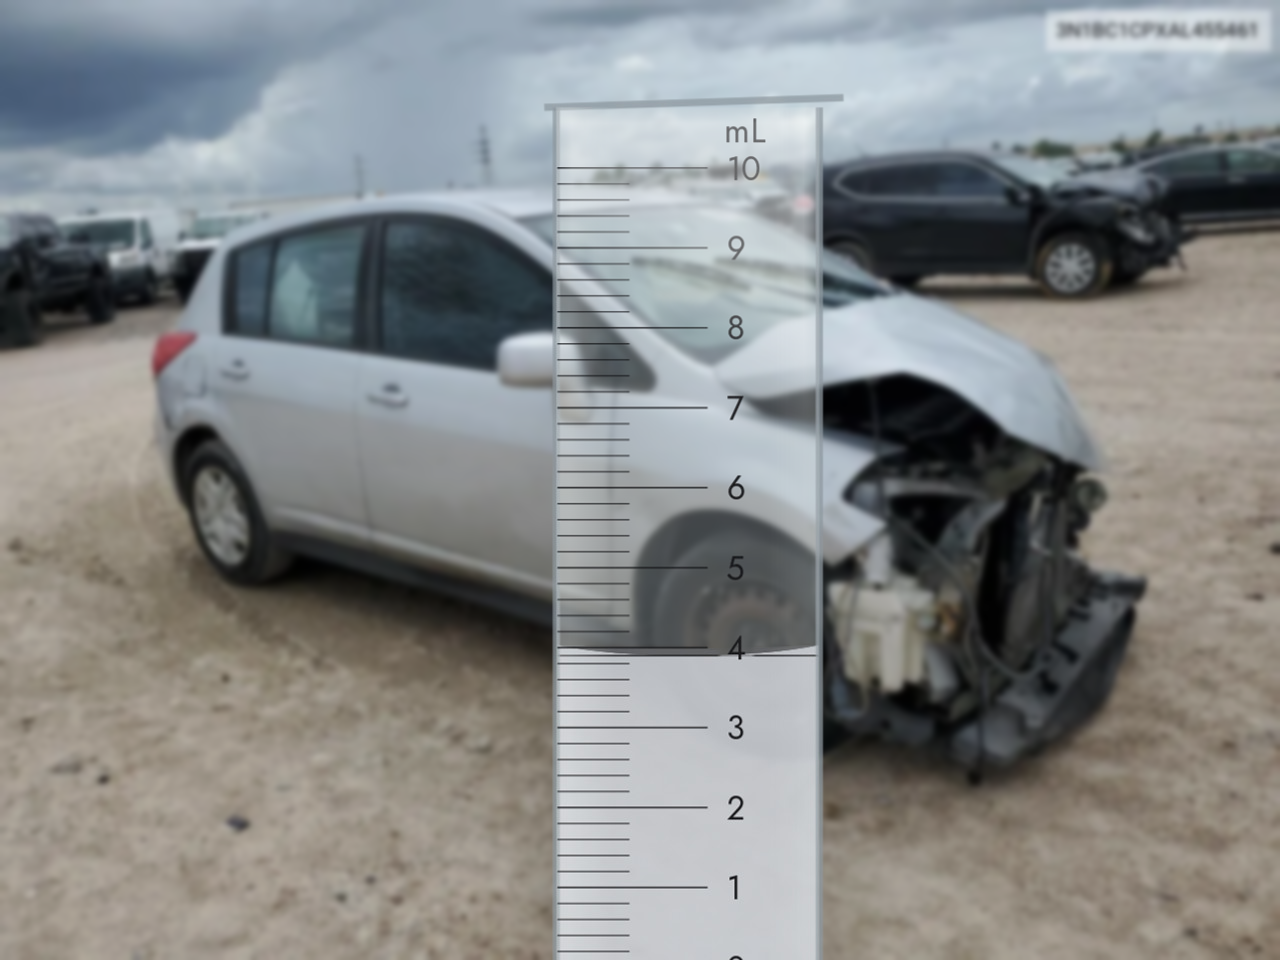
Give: 3.9 mL
